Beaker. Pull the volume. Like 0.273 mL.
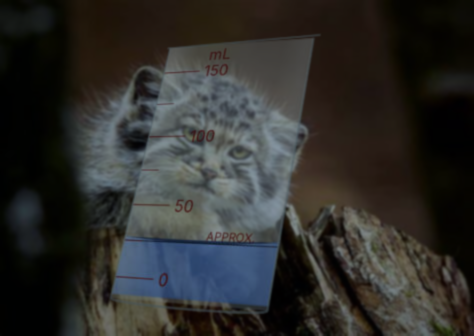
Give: 25 mL
